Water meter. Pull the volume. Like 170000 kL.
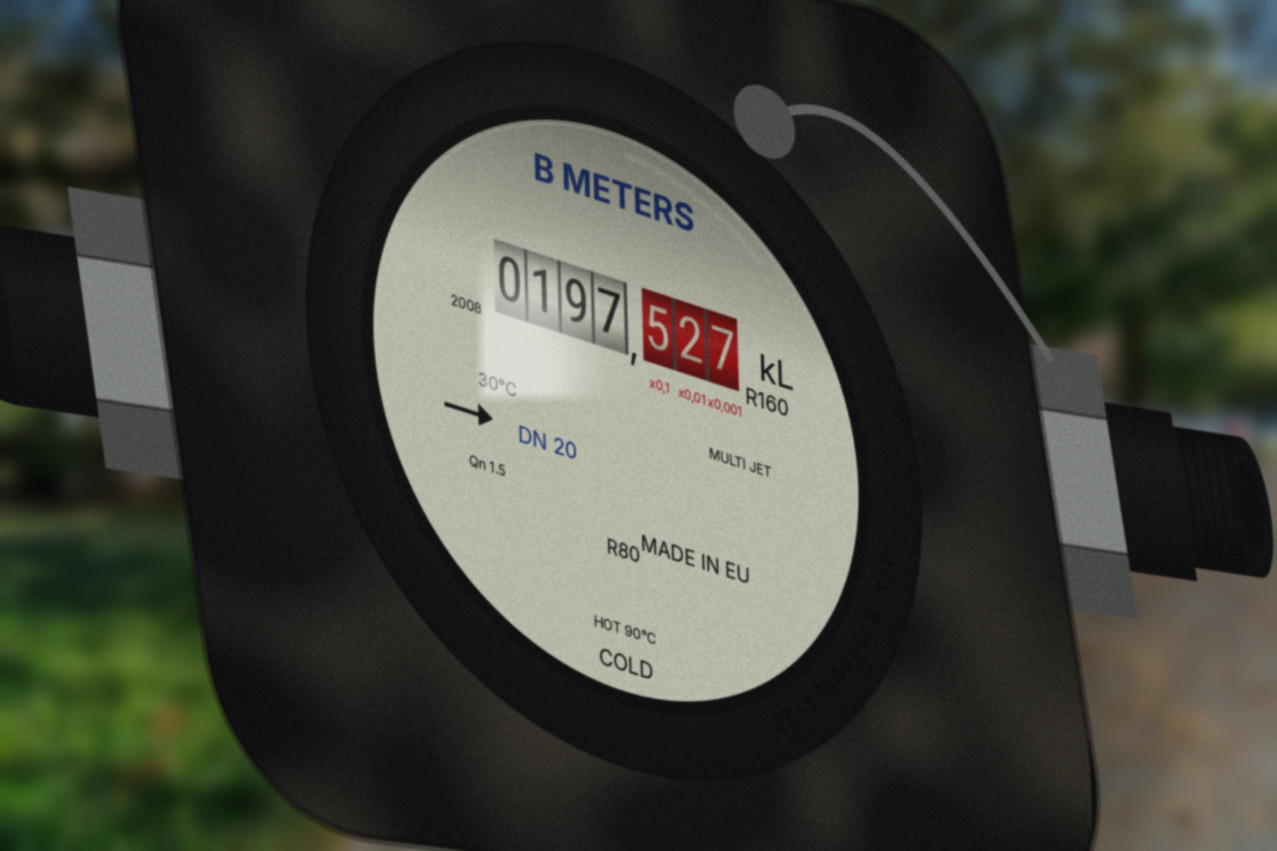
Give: 197.527 kL
